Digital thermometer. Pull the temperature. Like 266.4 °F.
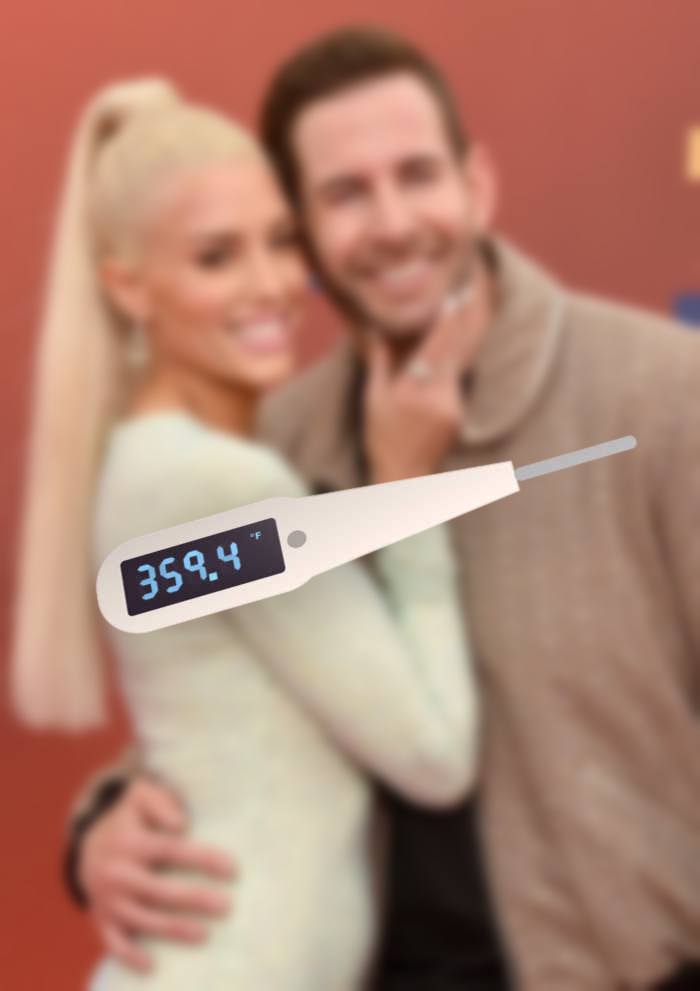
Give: 359.4 °F
